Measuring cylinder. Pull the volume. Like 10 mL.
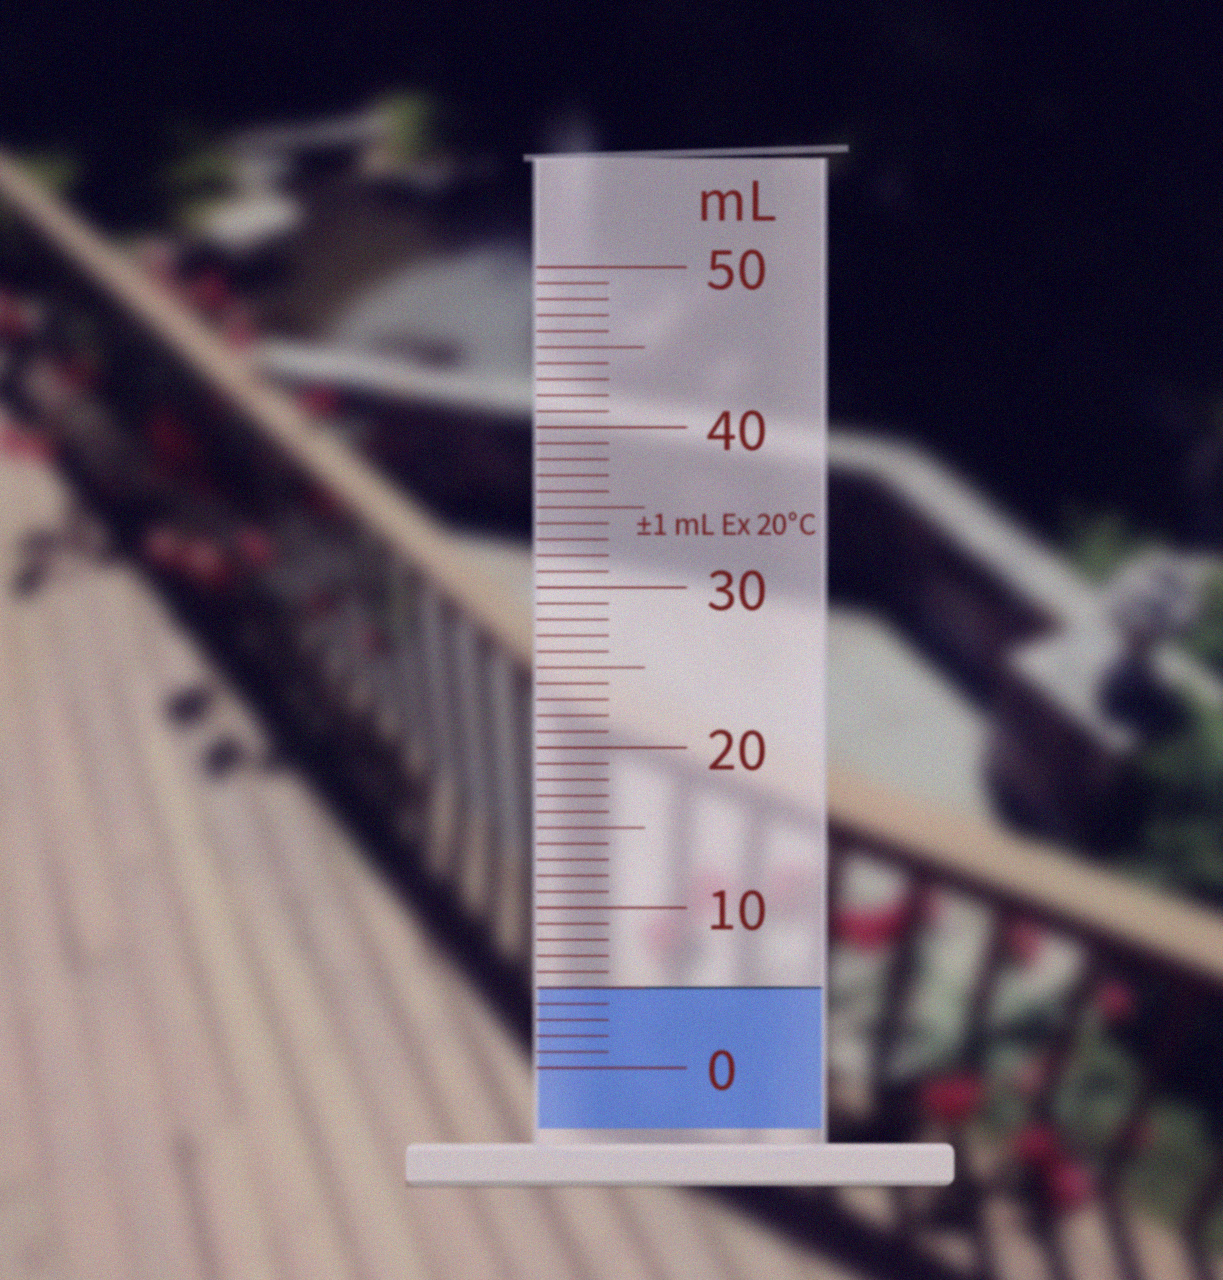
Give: 5 mL
